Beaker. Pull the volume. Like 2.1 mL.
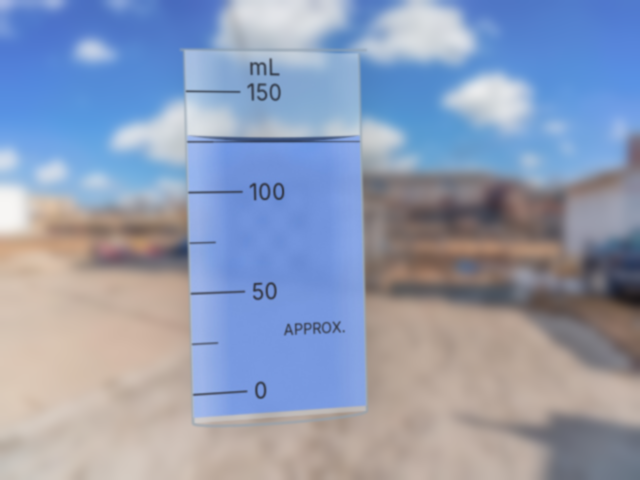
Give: 125 mL
